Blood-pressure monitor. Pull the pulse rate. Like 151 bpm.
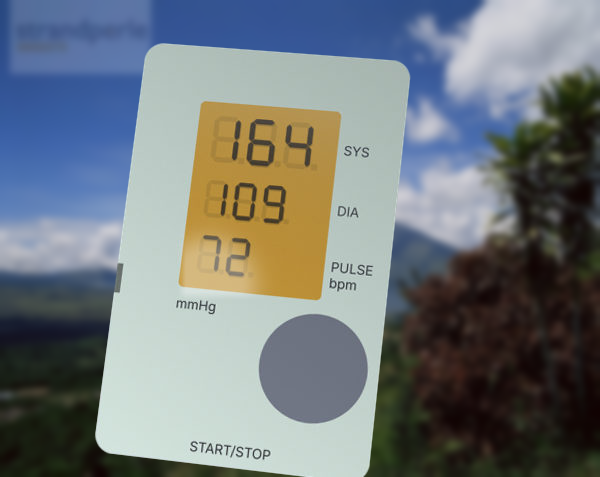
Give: 72 bpm
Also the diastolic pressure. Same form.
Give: 109 mmHg
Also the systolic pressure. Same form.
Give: 164 mmHg
